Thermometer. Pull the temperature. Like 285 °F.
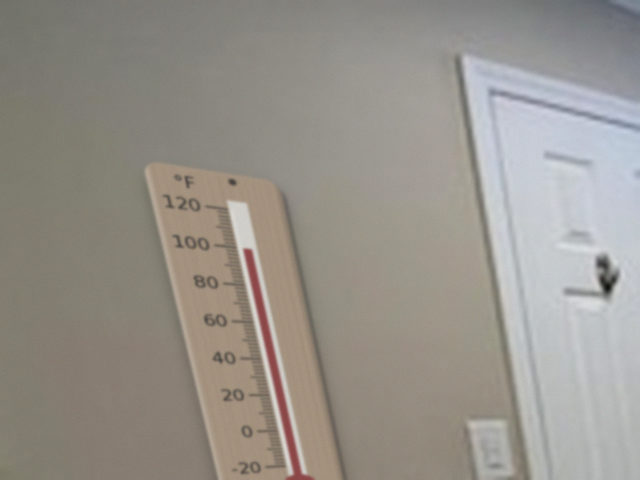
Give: 100 °F
